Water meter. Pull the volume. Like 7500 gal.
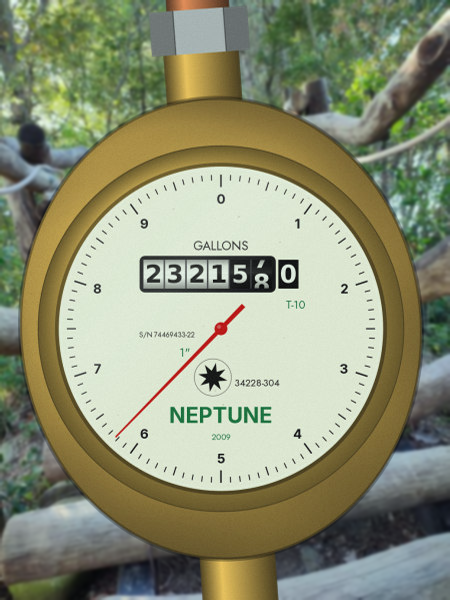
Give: 2321576.2 gal
